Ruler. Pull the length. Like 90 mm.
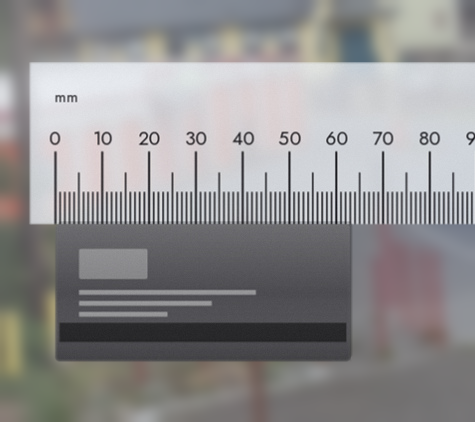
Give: 63 mm
